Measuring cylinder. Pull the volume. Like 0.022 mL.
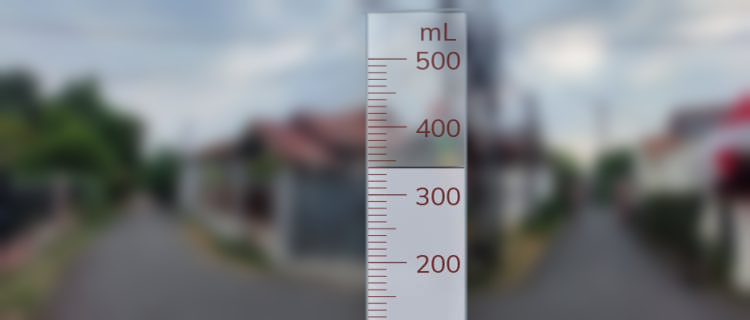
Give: 340 mL
